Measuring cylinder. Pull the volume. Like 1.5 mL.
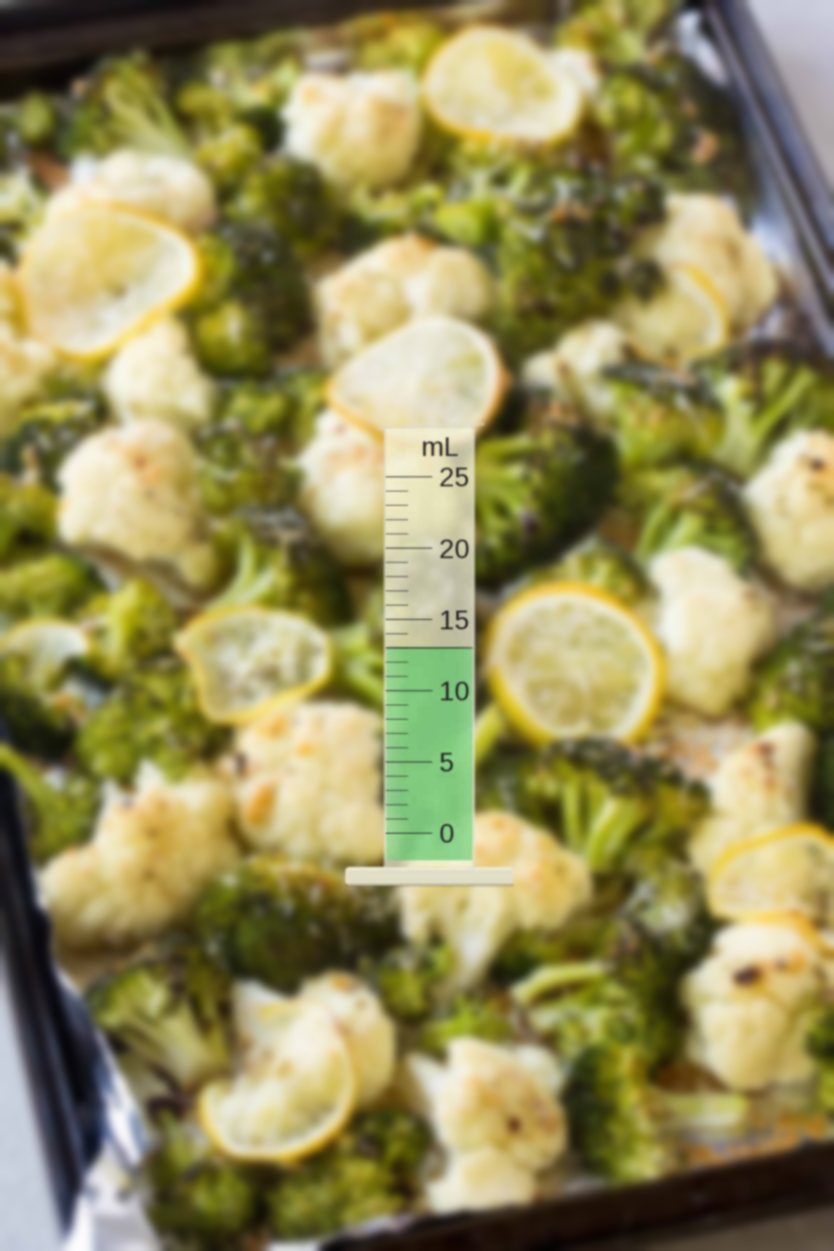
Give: 13 mL
